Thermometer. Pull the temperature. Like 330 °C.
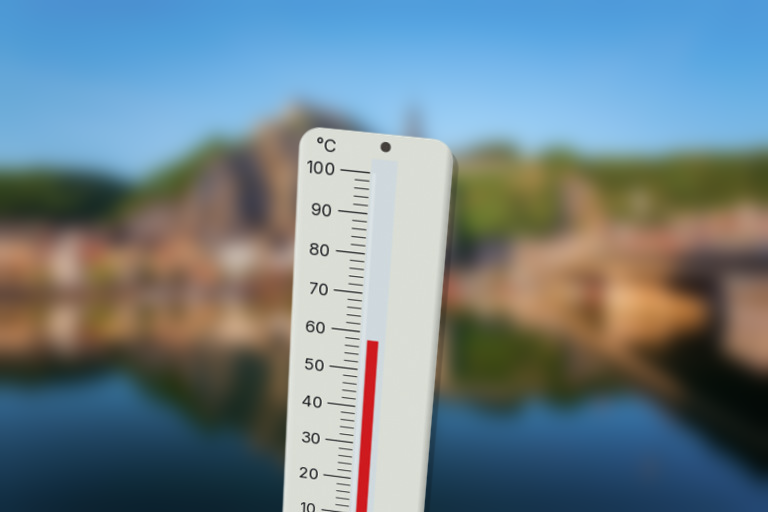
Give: 58 °C
